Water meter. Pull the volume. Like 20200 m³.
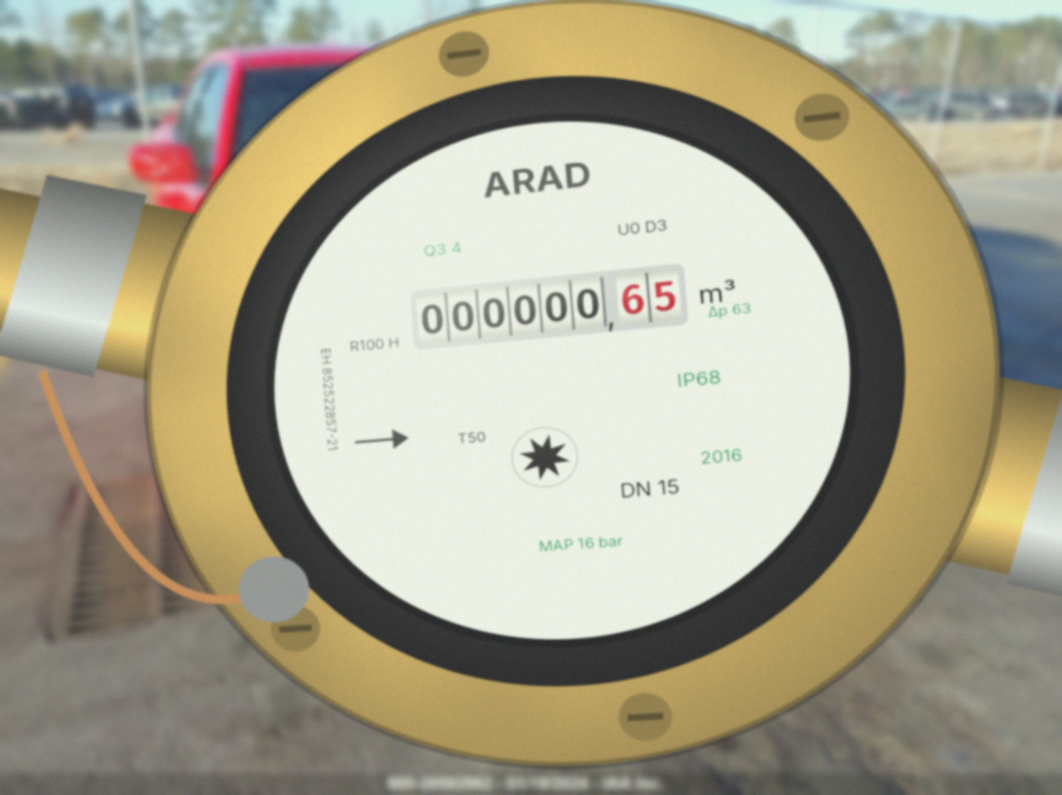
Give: 0.65 m³
